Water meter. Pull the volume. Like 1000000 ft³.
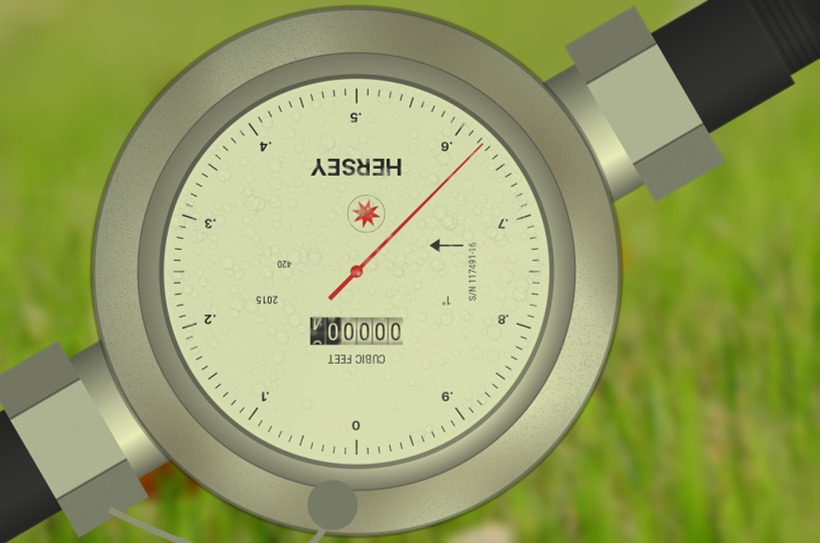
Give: 3.62 ft³
